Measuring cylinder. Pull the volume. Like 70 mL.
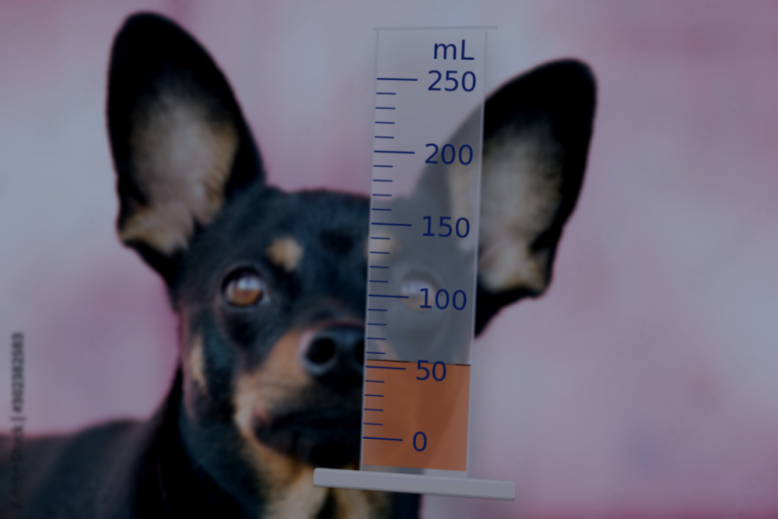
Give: 55 mL
